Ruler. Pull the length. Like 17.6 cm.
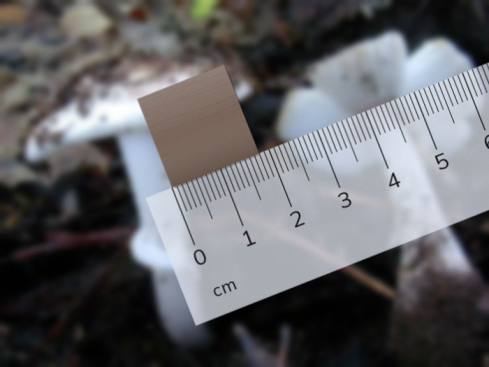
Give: 1.8 cm
